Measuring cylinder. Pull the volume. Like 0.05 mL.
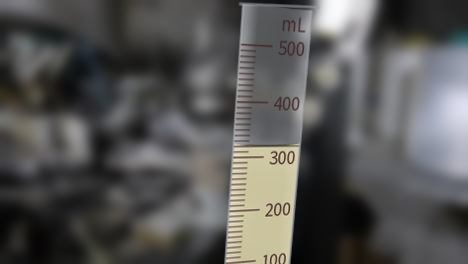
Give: 320 mL
